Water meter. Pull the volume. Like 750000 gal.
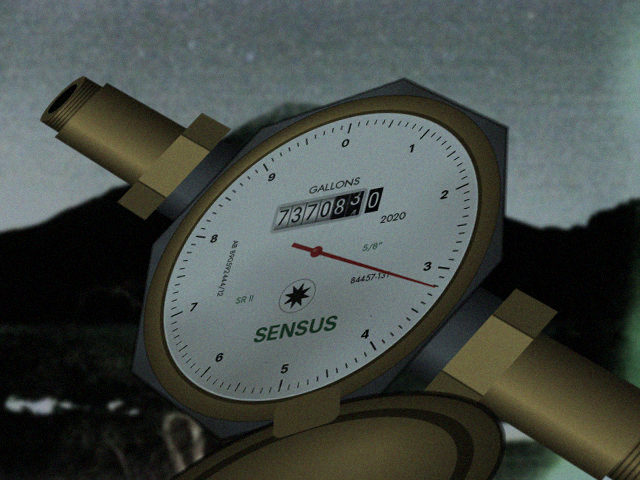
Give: 7370833.2 gal
